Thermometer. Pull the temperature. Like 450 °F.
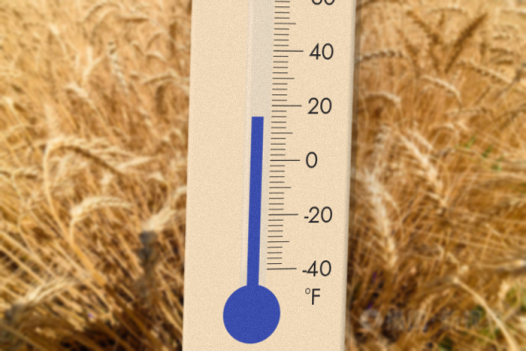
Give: 16 °F
